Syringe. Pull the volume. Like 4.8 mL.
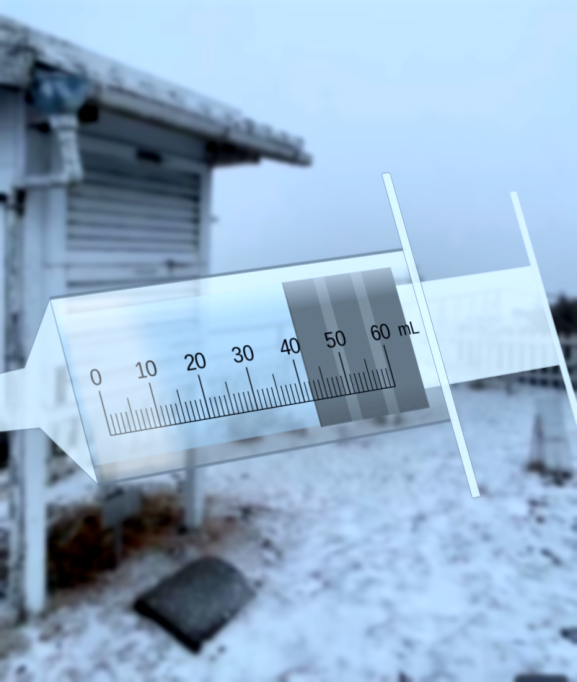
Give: 42 mL
